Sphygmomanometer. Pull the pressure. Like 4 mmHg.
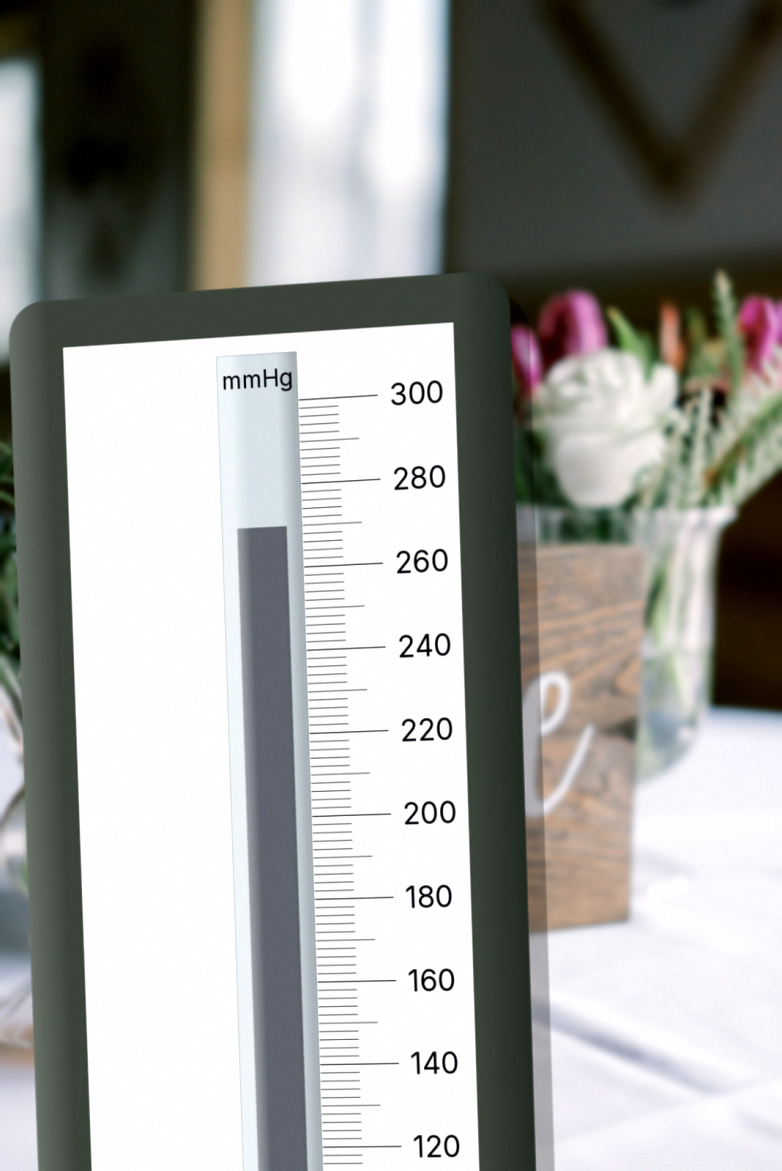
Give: 270 mmHg
